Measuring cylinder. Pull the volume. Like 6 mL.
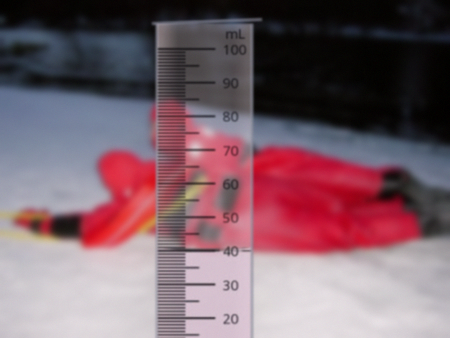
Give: 40 mL
